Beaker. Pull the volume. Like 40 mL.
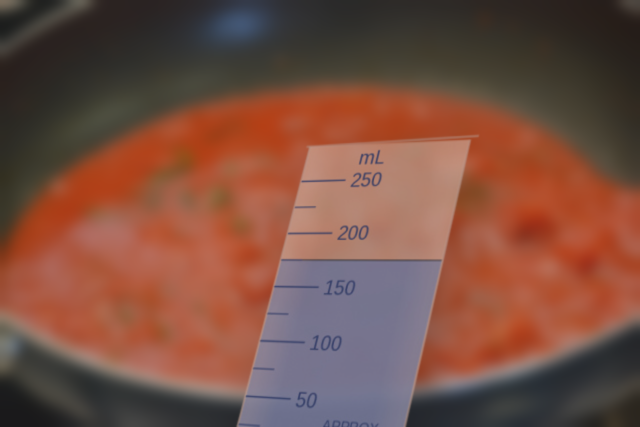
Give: 175 mL
